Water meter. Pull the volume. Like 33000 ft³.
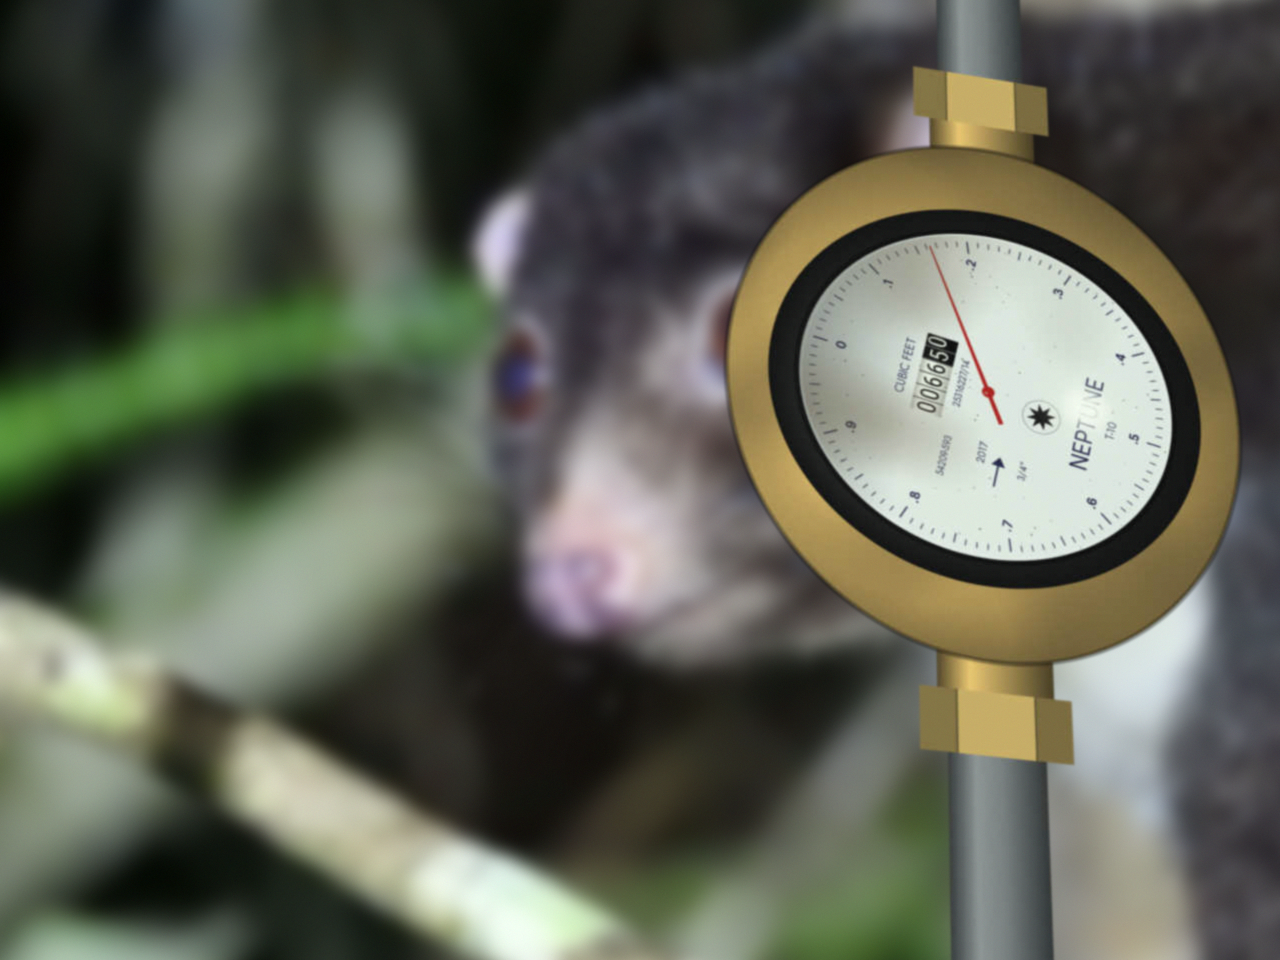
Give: 6650.16 ft³
